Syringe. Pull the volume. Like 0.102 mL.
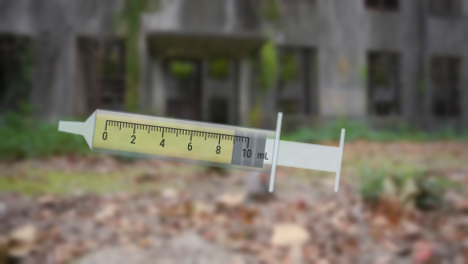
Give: 9 mL
